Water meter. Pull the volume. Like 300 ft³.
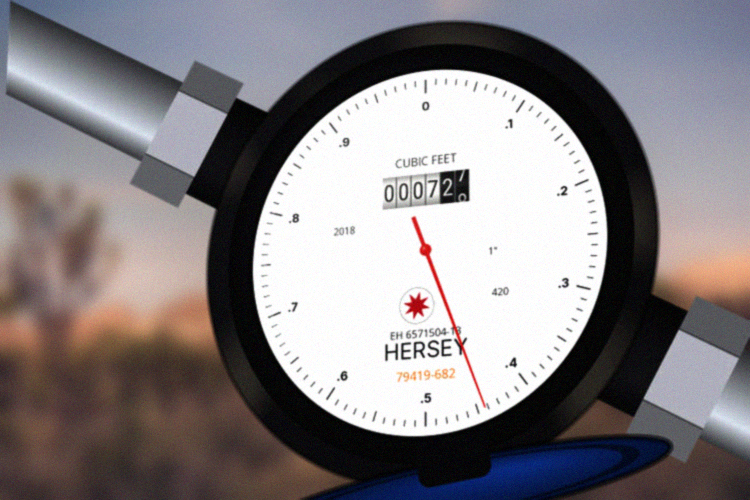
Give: 727.44 ft³
